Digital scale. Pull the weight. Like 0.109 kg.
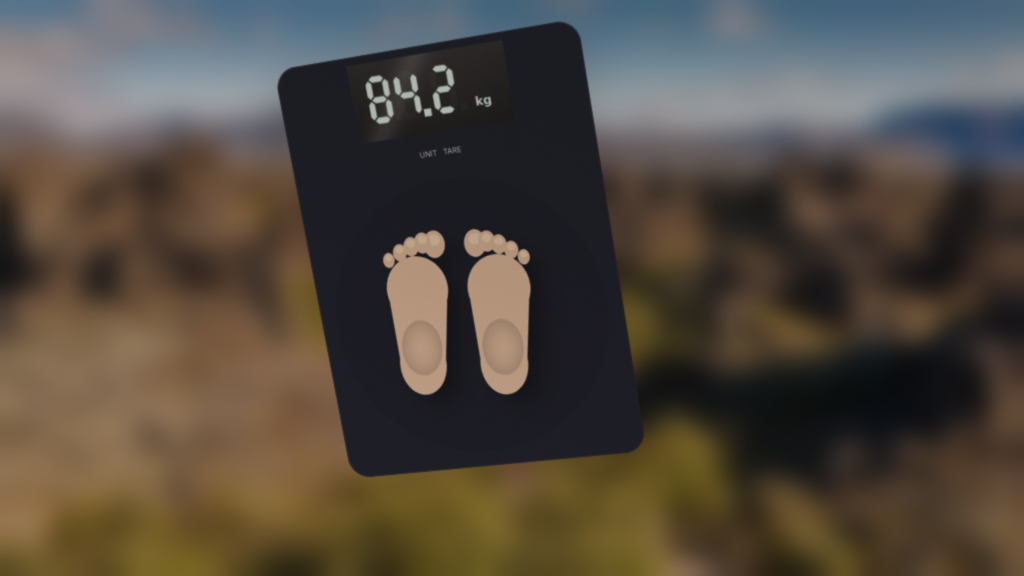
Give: 84.2 kg
